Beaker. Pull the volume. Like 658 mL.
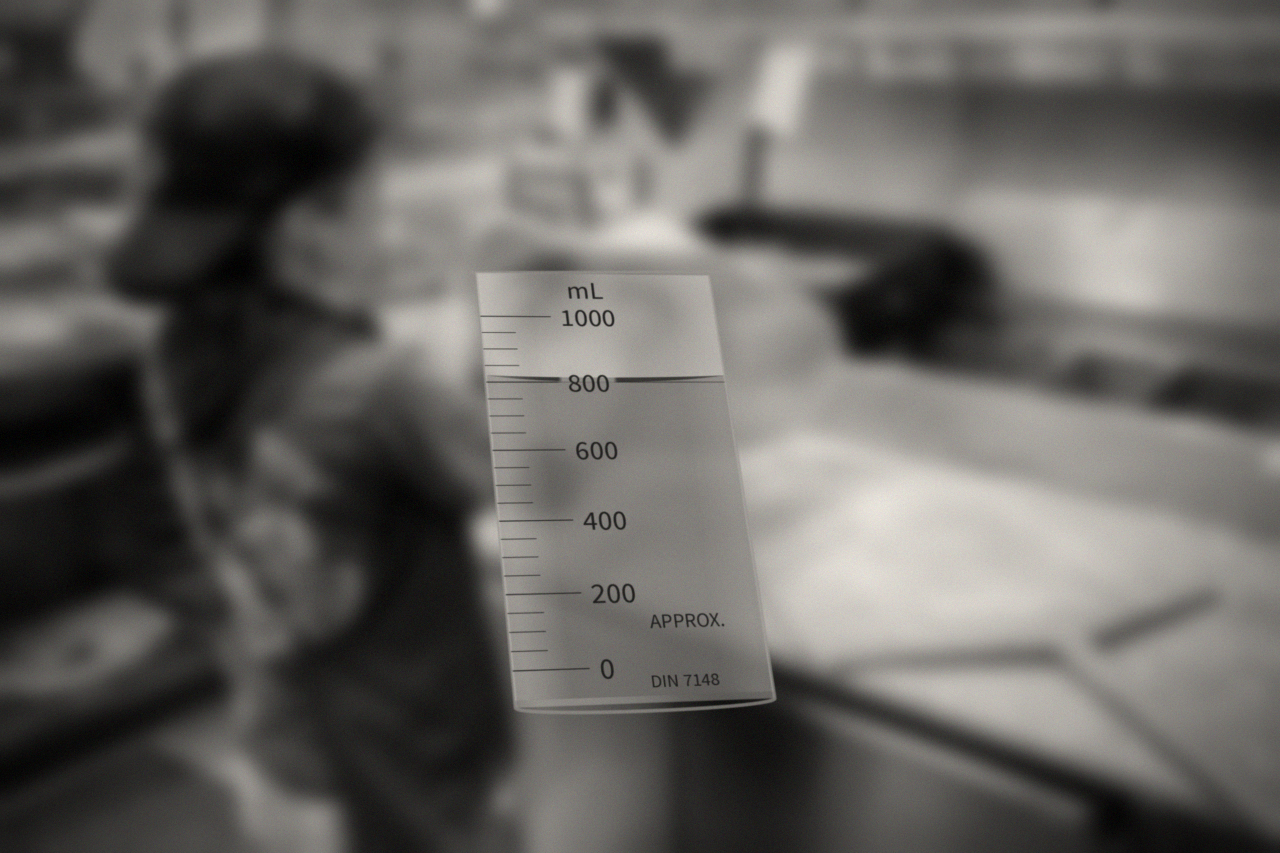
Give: 800 mL
